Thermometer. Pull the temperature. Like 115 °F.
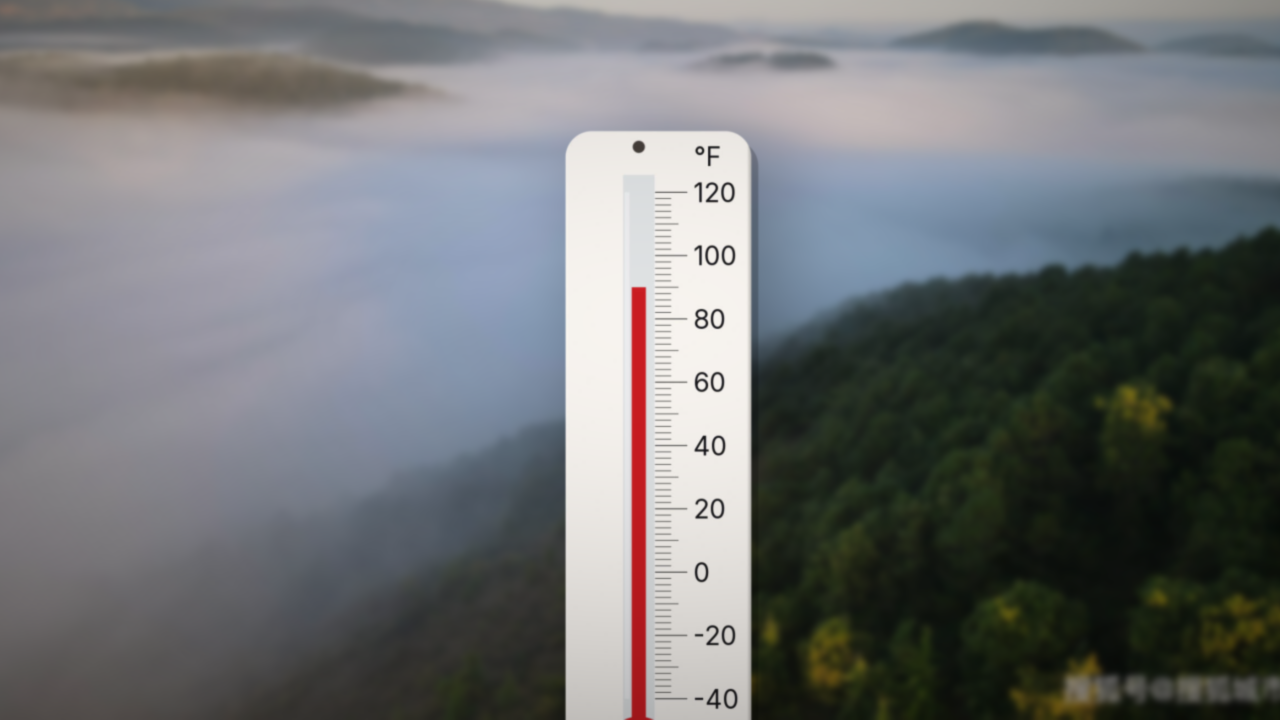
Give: 90 °F
